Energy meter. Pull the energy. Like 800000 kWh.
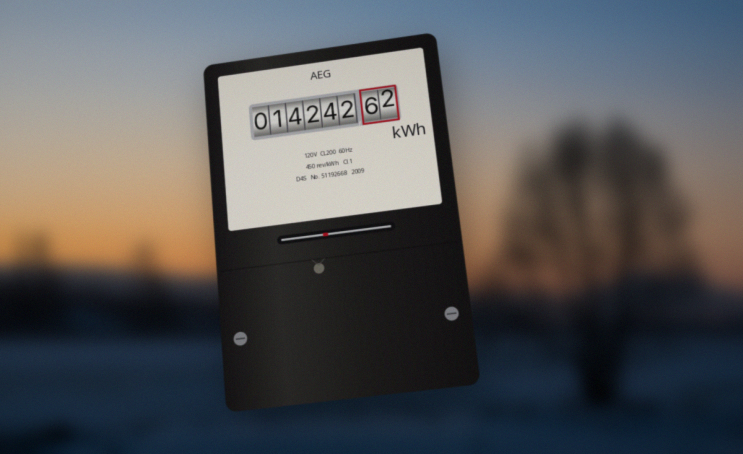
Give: 14242.62 kWh
